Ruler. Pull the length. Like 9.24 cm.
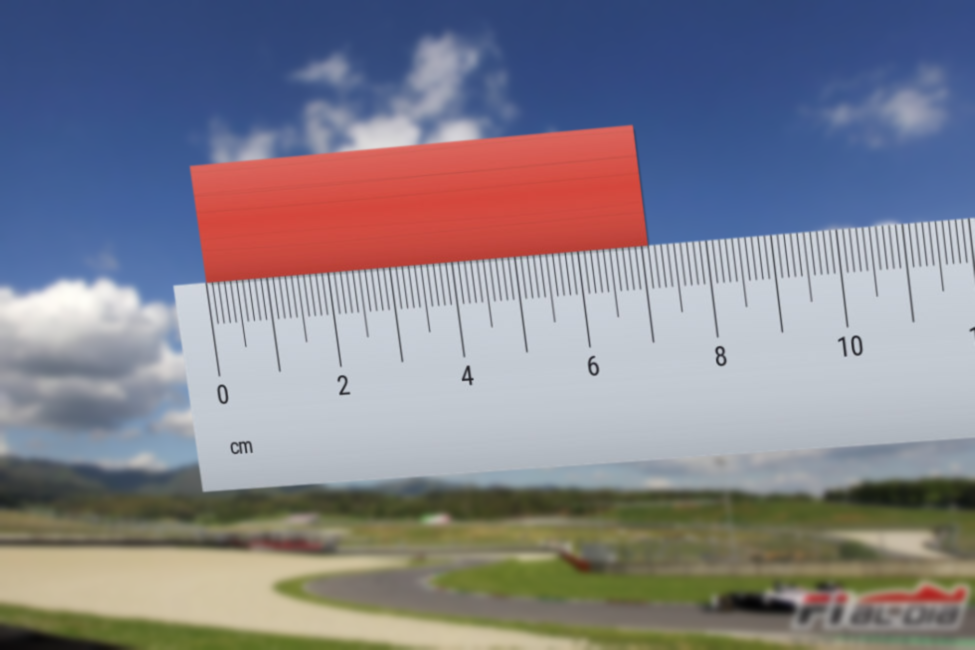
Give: 7.1 cm
